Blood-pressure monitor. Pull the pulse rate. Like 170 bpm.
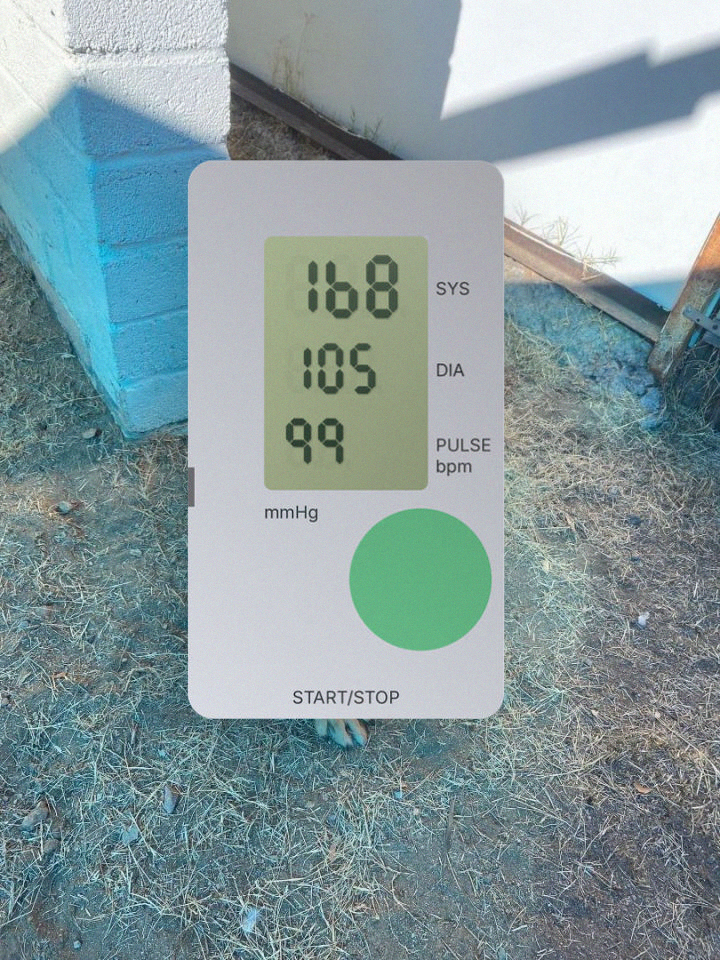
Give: 99 bpm
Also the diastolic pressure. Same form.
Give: 105 mmHg
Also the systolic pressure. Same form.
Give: 168 mmHg
